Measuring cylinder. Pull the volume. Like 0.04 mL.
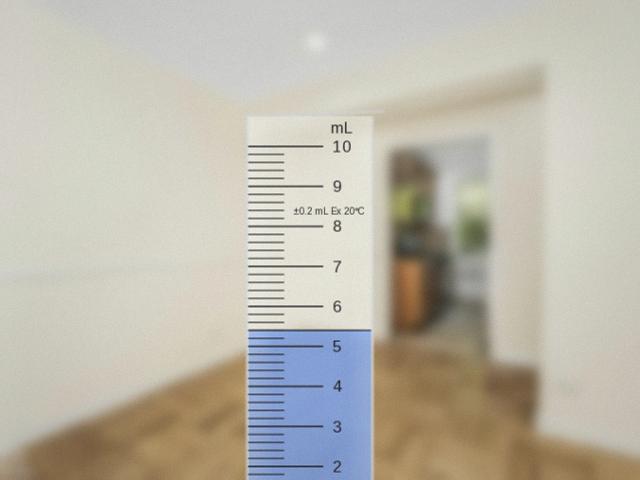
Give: 5.4 mL
